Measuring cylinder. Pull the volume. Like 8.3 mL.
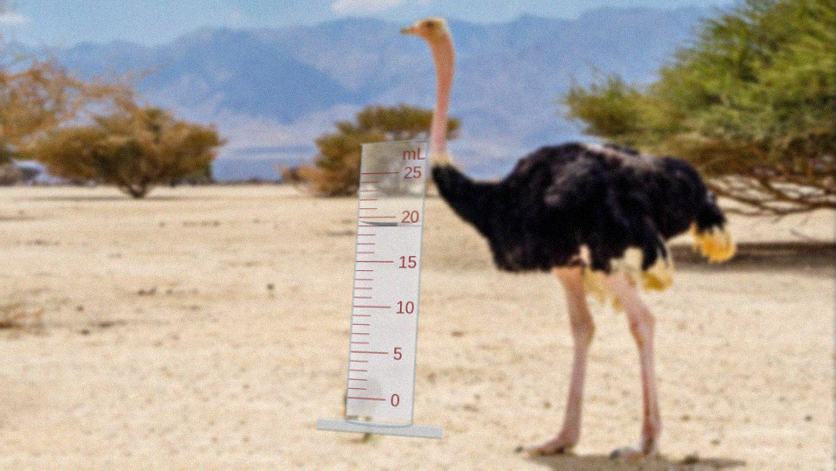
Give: 19 mL
